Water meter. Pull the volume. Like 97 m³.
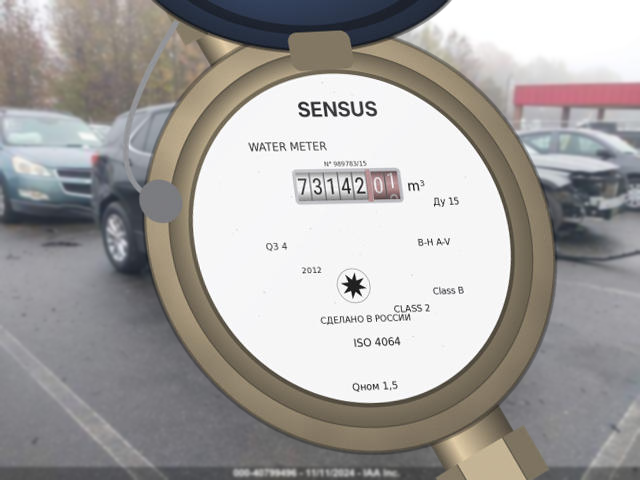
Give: 73142.01 m³
